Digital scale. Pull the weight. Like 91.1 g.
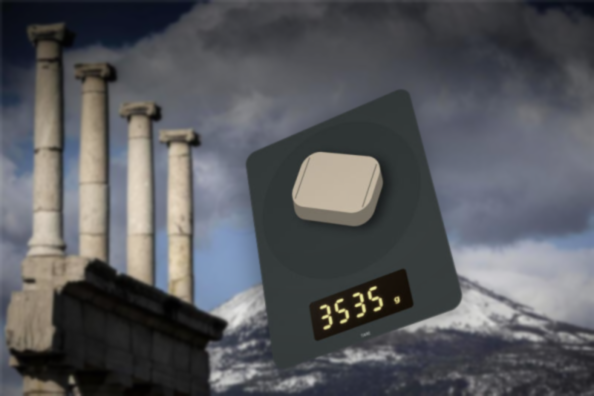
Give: 3535 g
